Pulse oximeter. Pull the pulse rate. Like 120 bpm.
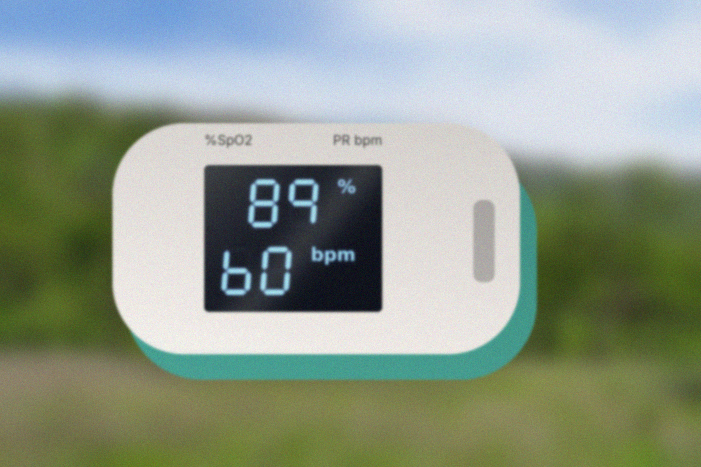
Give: 60 bpm
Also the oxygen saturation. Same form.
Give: 89 %
